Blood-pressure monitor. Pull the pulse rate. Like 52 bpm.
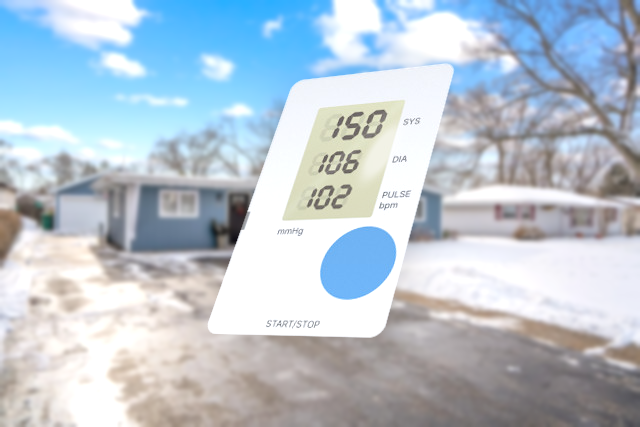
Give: 102 bpm
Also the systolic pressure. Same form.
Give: 150 mmHg
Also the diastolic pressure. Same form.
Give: 106 mmHg
